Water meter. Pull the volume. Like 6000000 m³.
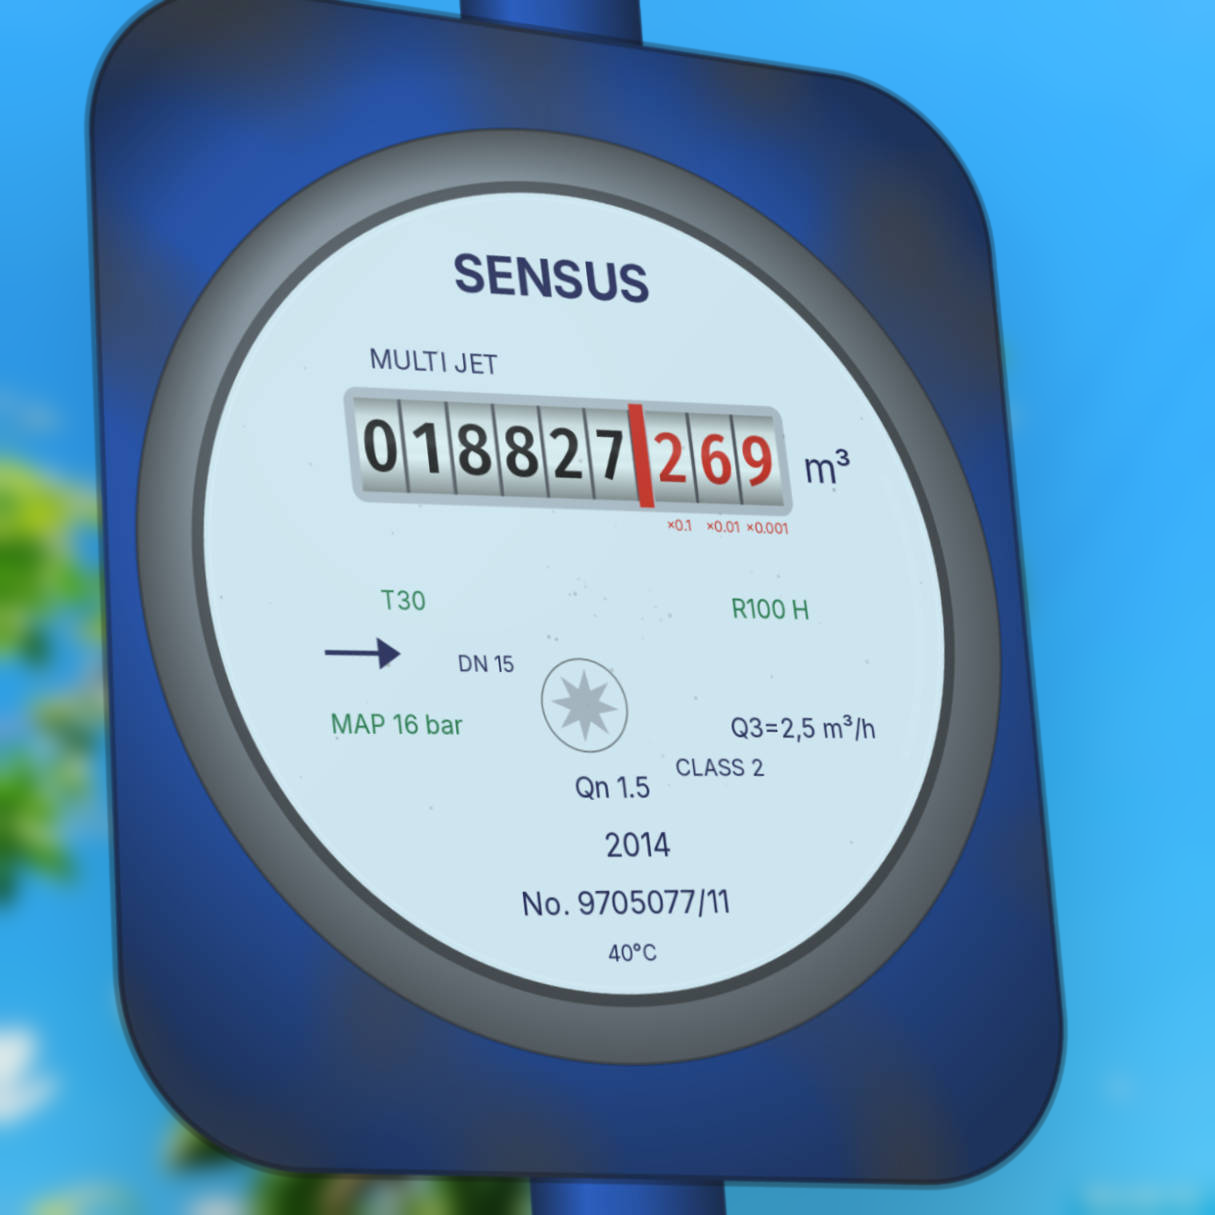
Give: 18827.269 m³
